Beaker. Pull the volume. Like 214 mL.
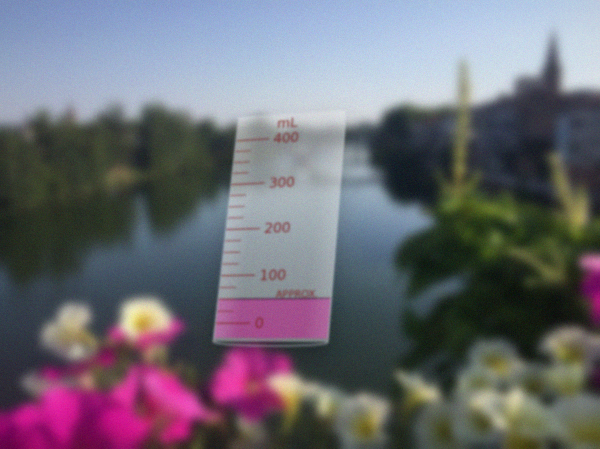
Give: 50 mL
